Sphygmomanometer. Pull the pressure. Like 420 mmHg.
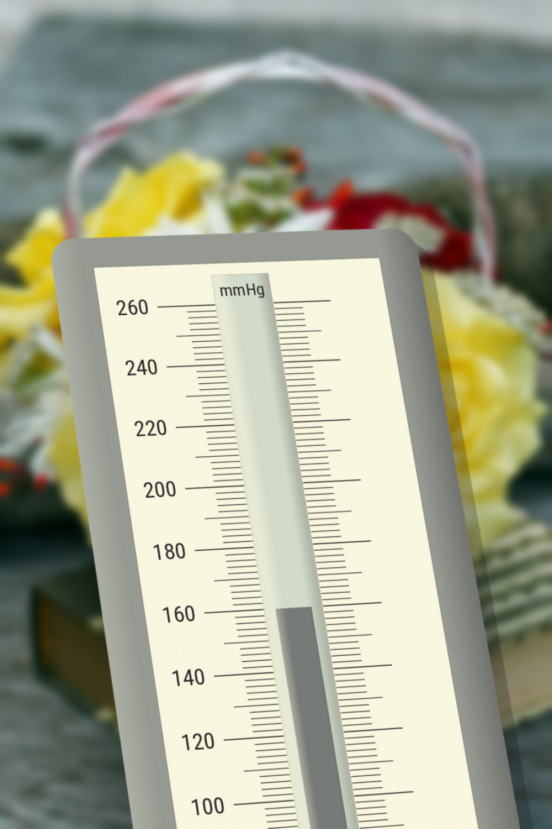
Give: 160 mmHg
